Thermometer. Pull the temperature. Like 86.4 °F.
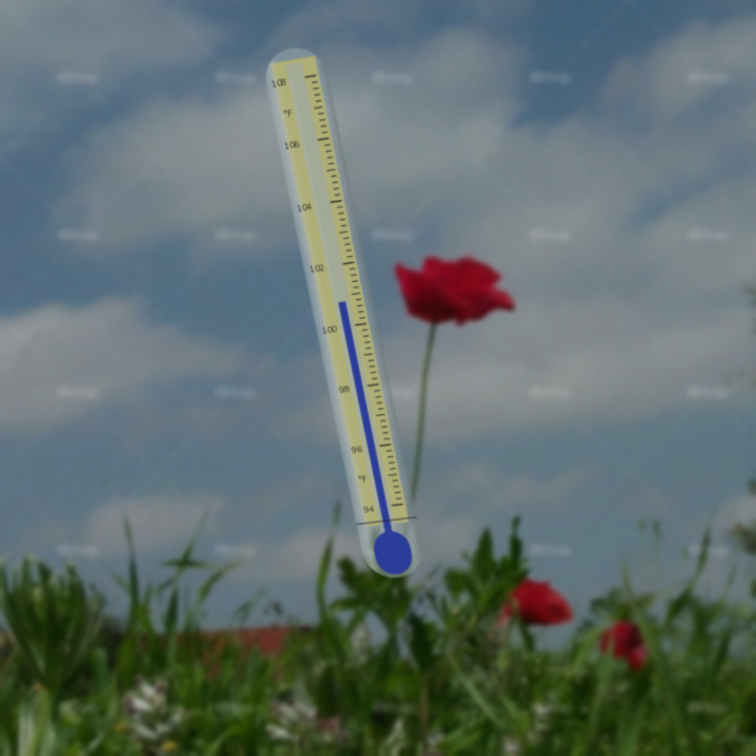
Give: 100.8 °F
